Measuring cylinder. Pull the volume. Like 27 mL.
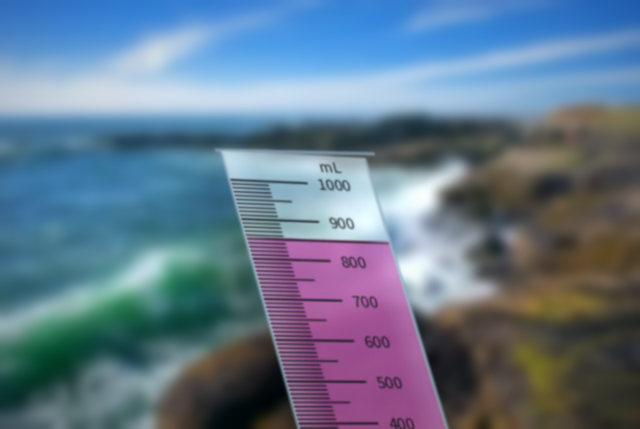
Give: 850 mL
